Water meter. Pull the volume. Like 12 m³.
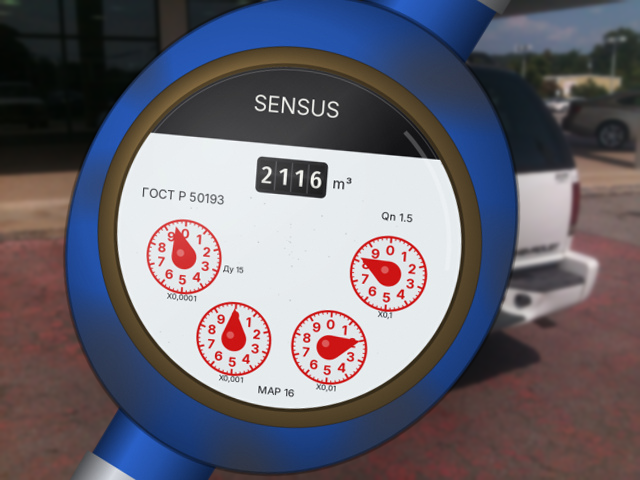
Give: 2116.8199 m³
